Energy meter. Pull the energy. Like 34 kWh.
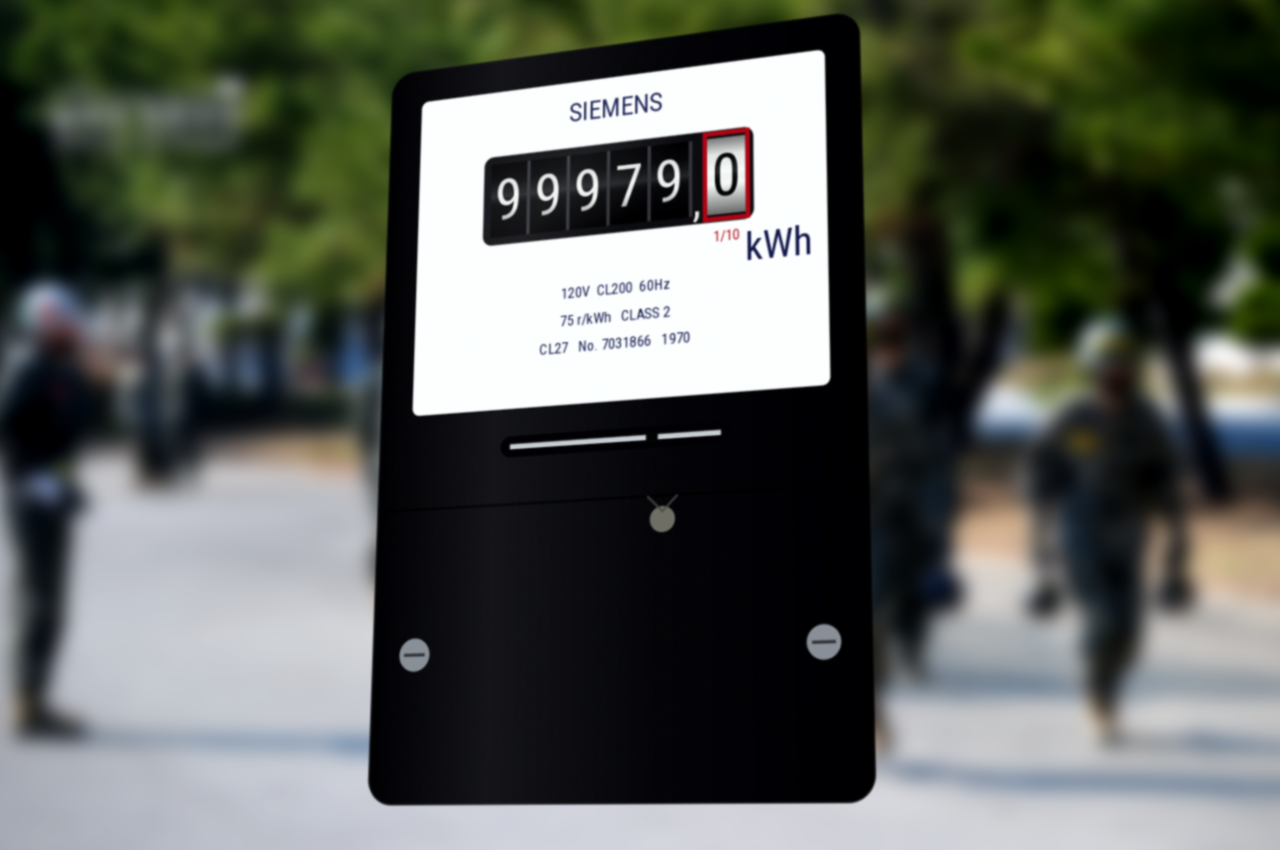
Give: 99979.0 kWh
